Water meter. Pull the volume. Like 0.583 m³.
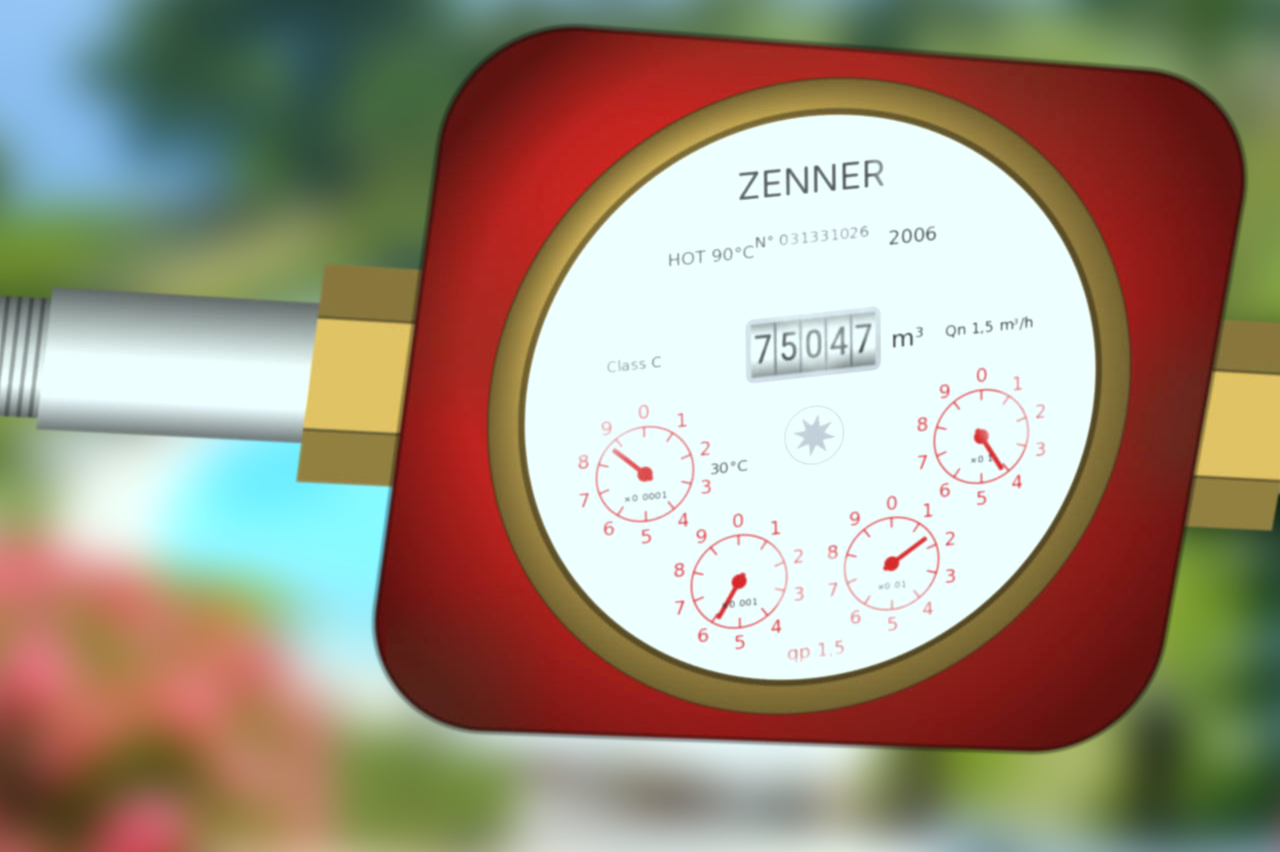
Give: 75047.4158 m³
